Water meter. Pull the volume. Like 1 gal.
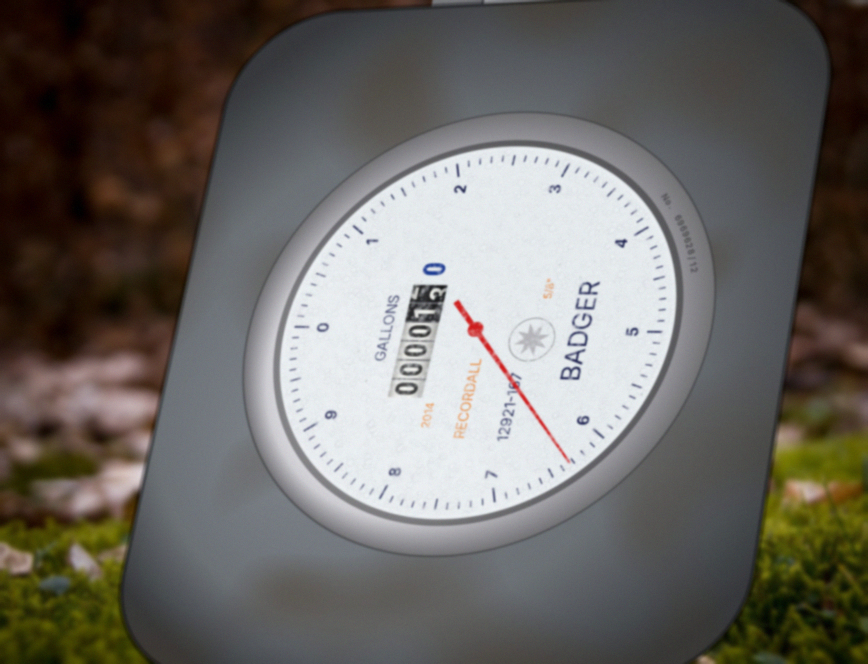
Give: 126.3 gal
